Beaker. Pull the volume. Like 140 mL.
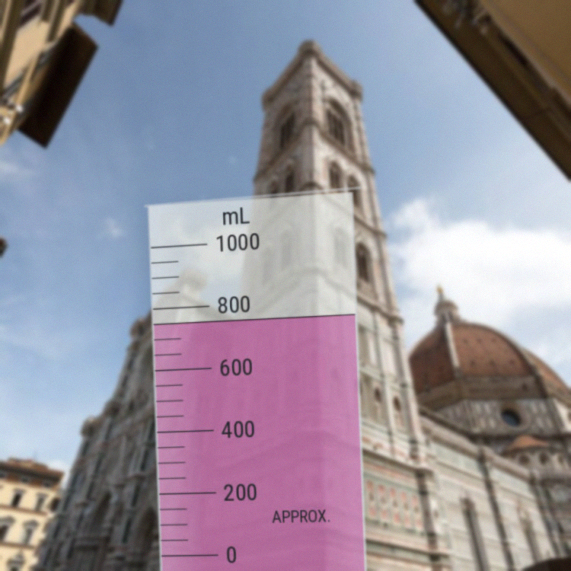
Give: 750 mL
